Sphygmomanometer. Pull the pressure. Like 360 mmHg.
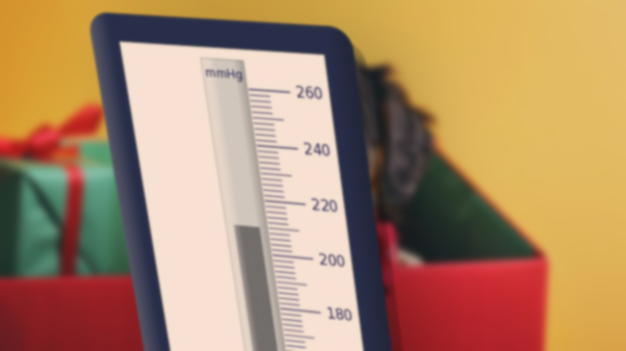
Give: 210 mmHg
